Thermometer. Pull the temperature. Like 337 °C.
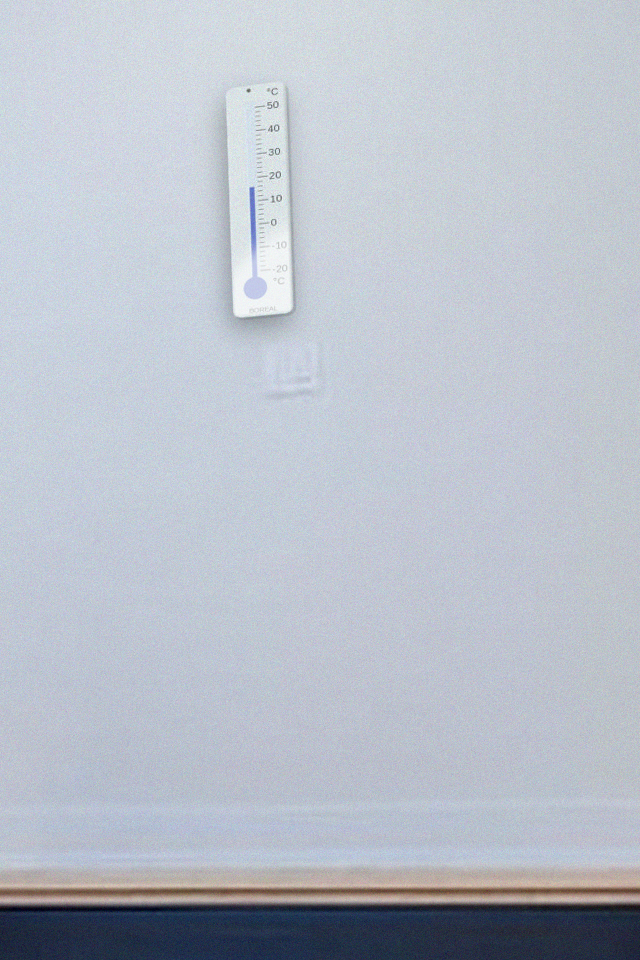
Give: 16 °C
